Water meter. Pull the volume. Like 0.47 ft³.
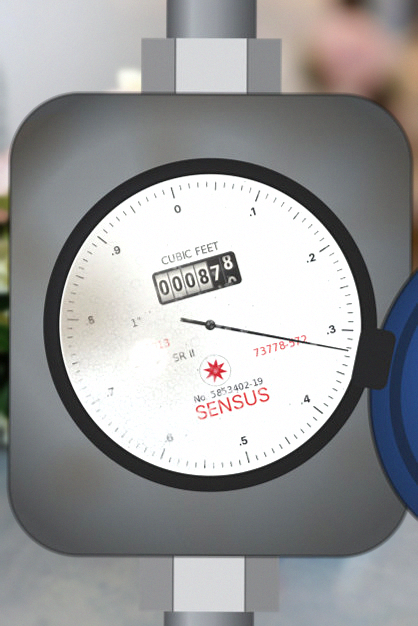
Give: 878.32 ft³
